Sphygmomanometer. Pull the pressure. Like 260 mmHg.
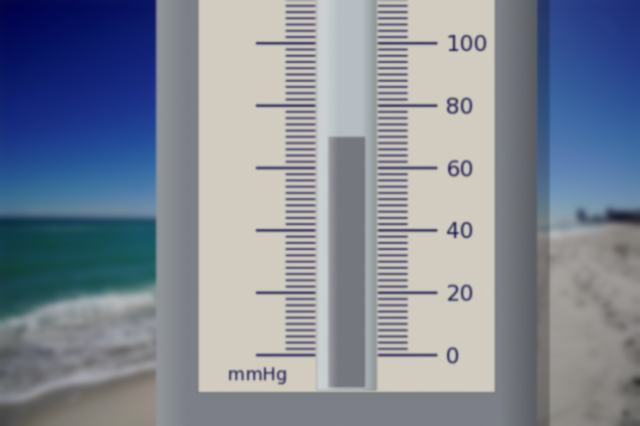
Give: 70 mmHg
